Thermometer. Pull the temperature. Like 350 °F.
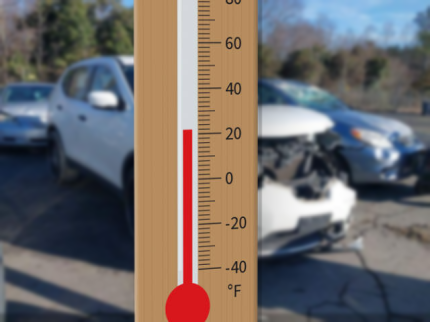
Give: 22 °F
